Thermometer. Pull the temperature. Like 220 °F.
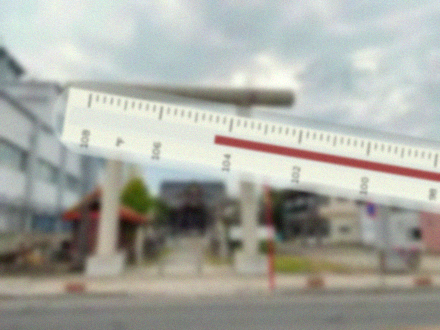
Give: 104.4 °F
